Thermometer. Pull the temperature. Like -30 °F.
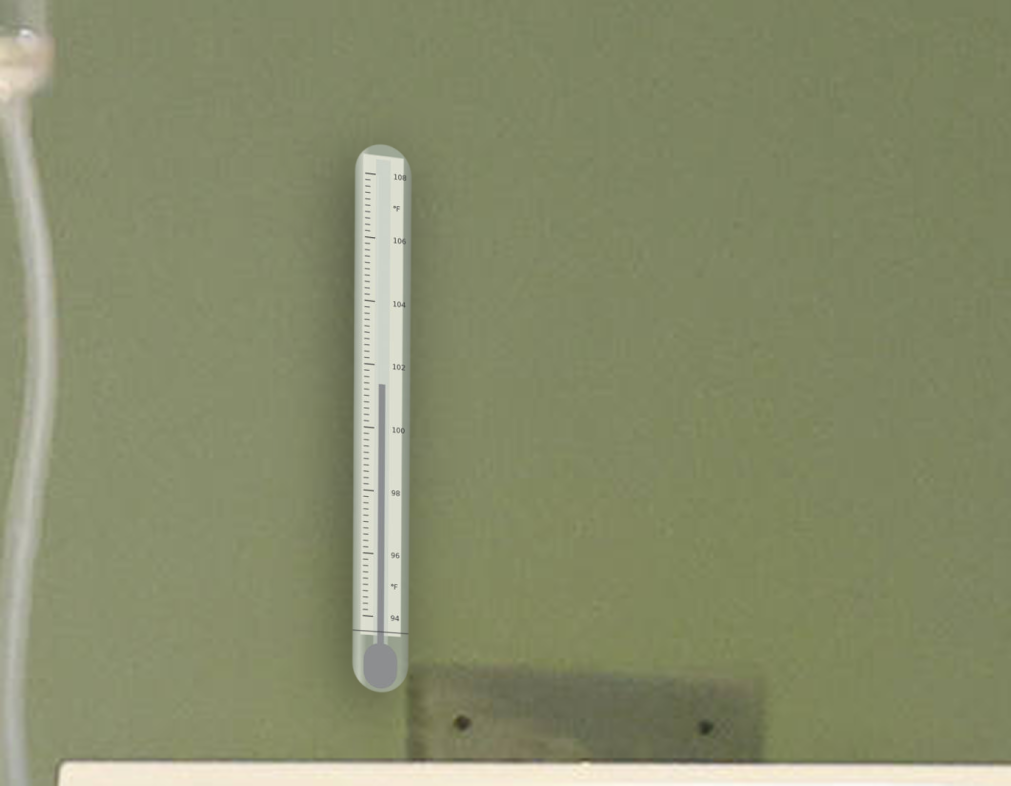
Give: 101.4 °F
